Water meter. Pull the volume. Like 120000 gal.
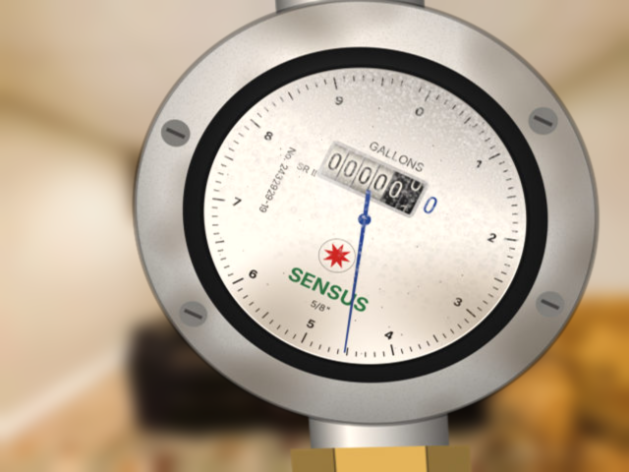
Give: 4.5 gal
